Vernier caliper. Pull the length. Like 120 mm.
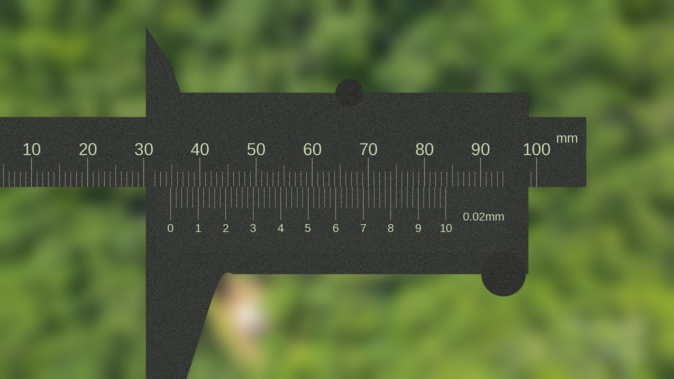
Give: 34.8 mm
